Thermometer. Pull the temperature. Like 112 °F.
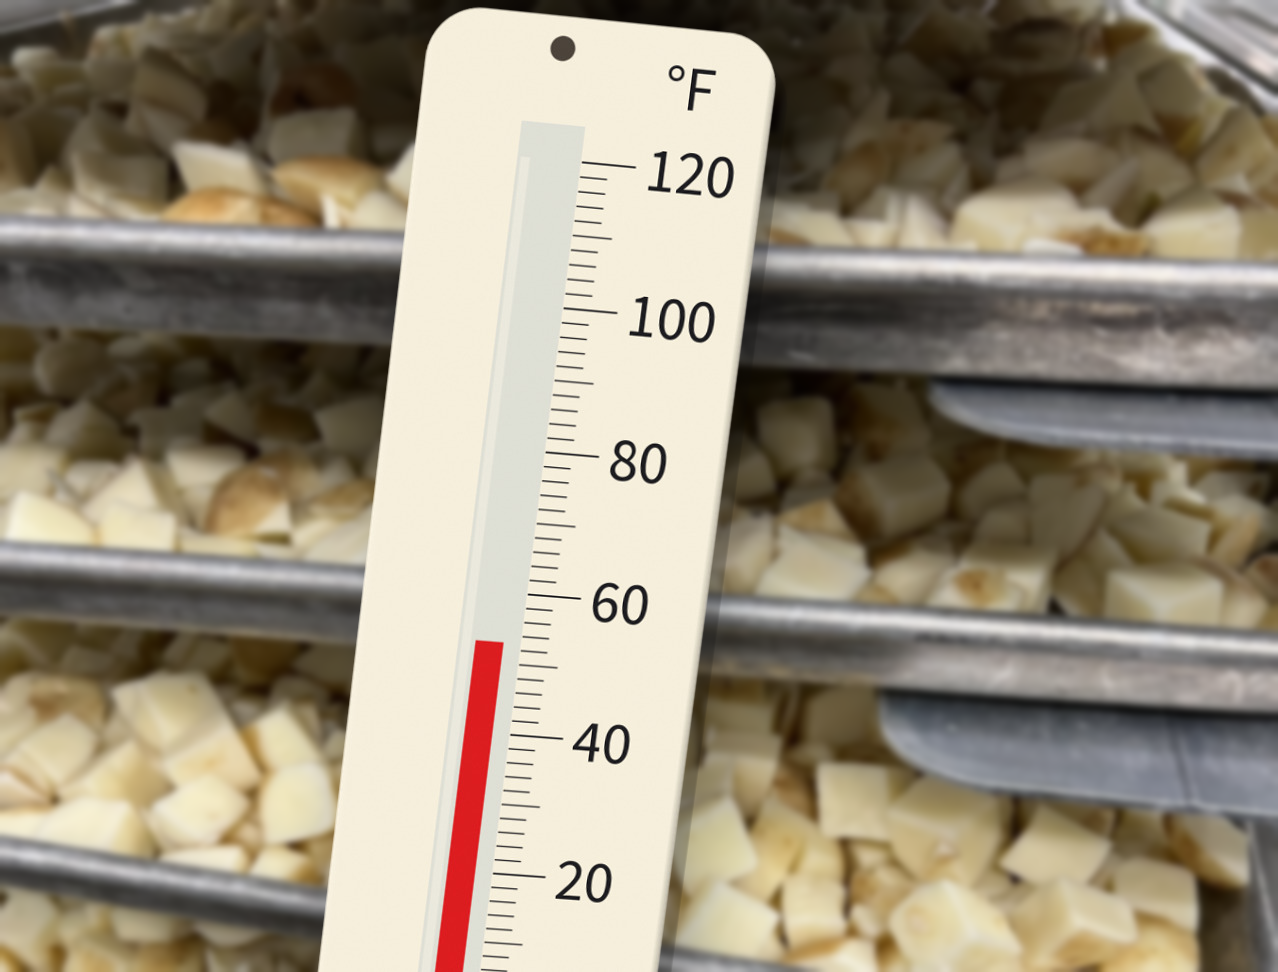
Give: 53 °F
